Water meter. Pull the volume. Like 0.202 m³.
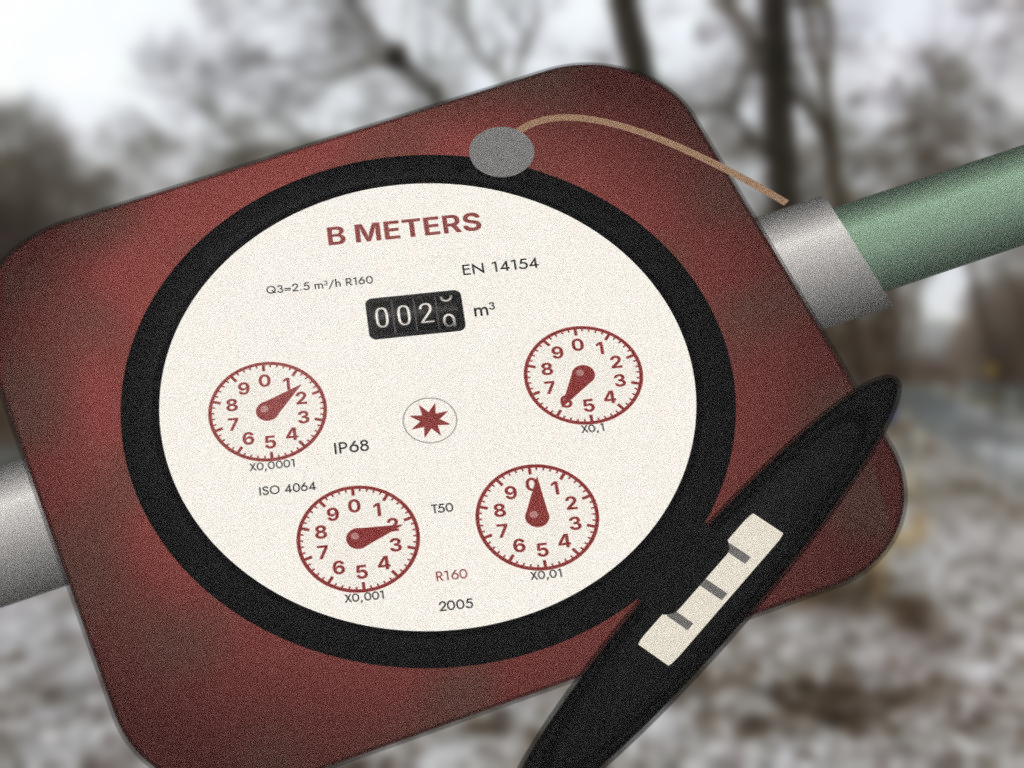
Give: 28.6021 m³
